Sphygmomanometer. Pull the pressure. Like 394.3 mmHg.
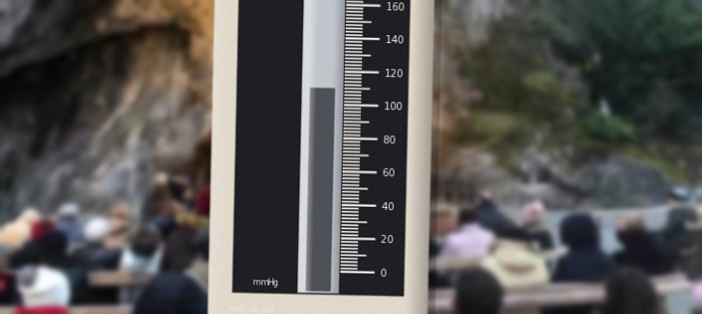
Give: 110 mmHg
